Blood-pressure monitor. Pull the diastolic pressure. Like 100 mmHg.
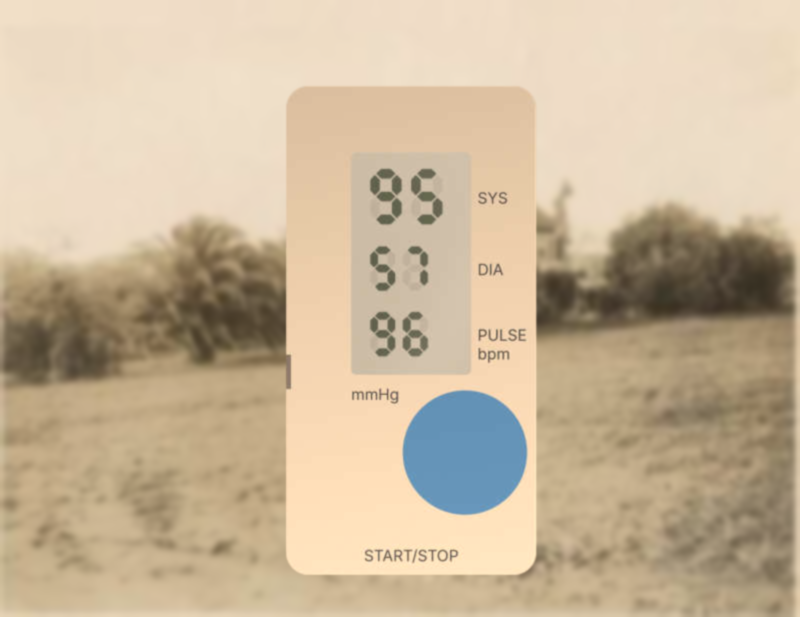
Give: 57 mmHg
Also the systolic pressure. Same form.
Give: 95 mmHg
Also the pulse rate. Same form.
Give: 96 bpm
